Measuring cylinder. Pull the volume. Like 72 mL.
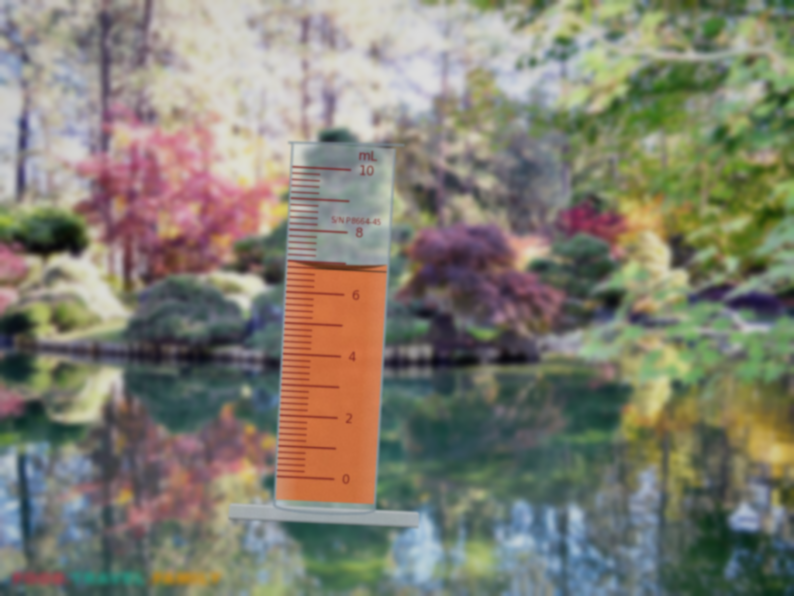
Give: 6.8 mL
